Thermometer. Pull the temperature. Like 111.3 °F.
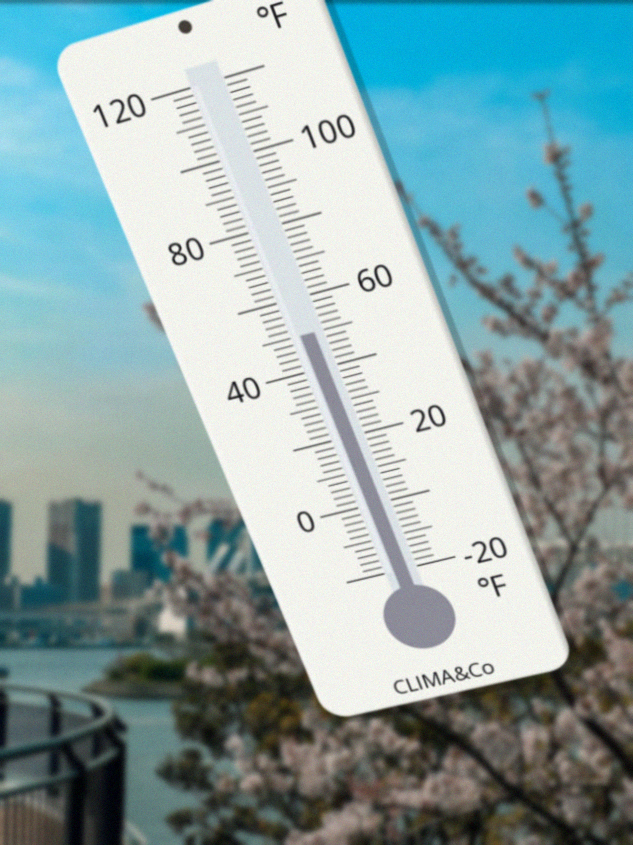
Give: 50 °F
